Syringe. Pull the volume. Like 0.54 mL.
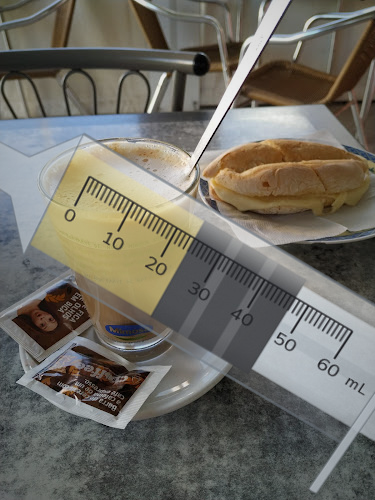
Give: 24 mL
